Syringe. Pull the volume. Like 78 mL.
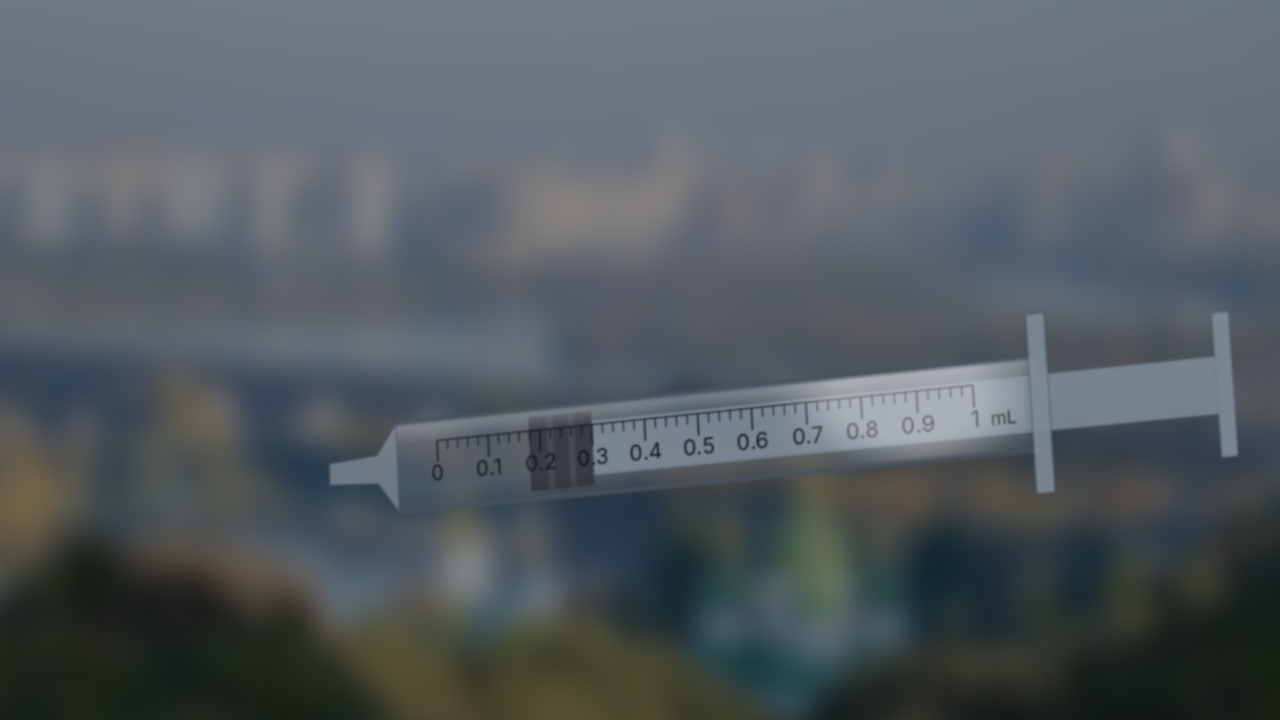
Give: 0.18 mL
